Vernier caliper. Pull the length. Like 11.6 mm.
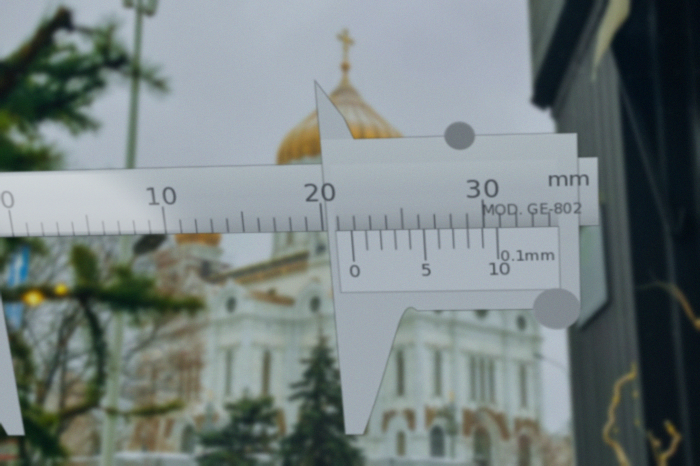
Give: 21.8 mm
